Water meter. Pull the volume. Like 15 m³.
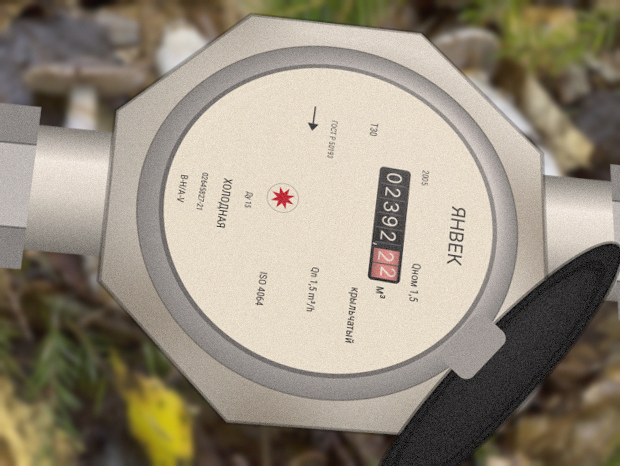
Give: 2392.22 m³
